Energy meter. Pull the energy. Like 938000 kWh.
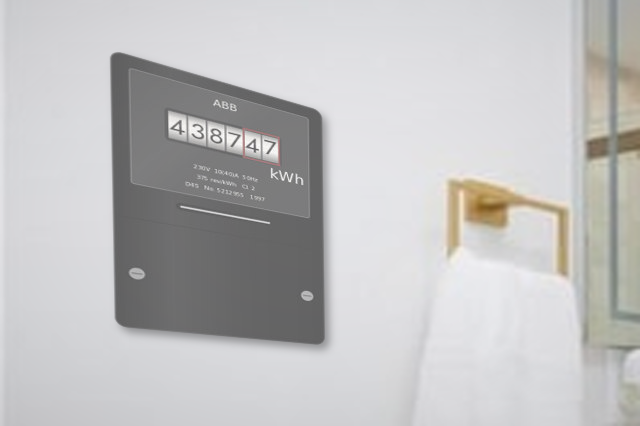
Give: 4387.47 kWh
